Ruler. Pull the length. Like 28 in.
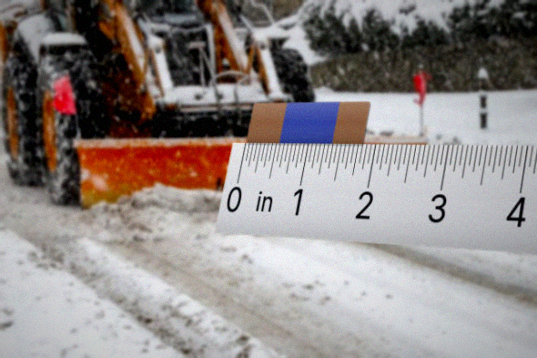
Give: 1.8125 in
